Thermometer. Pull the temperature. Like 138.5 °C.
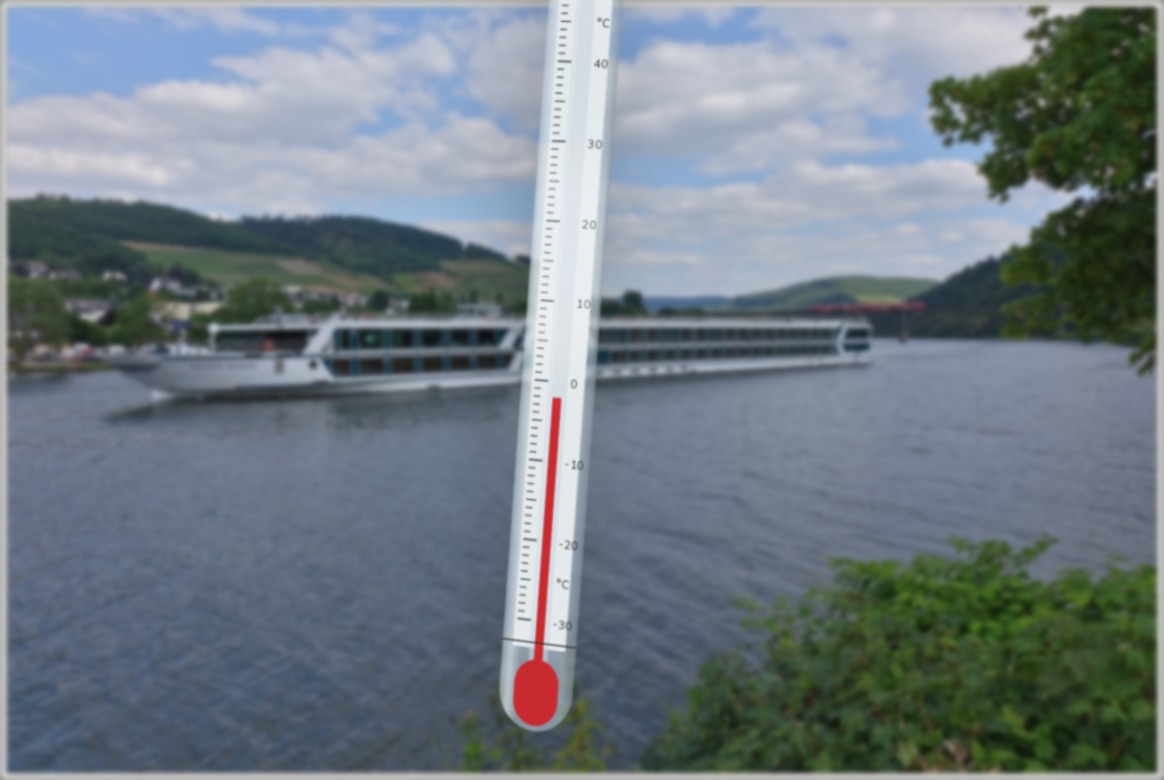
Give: -2 °C
